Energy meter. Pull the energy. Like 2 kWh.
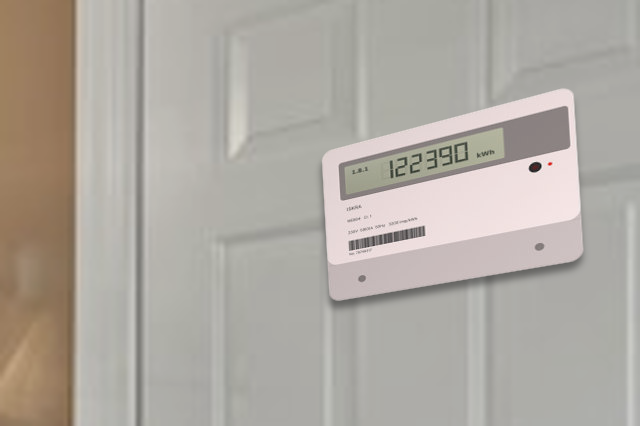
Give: 122390 kWh
